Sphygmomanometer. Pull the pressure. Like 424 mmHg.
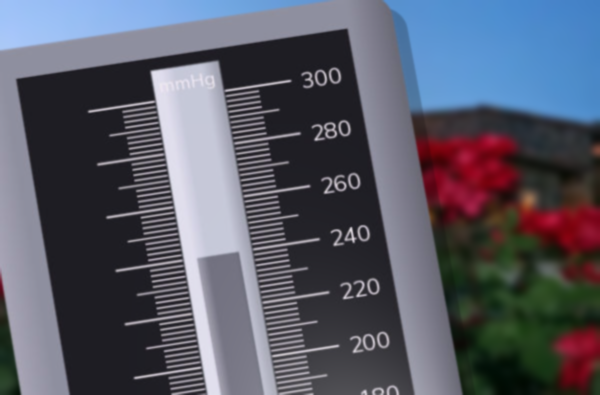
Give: 240 mmHg
